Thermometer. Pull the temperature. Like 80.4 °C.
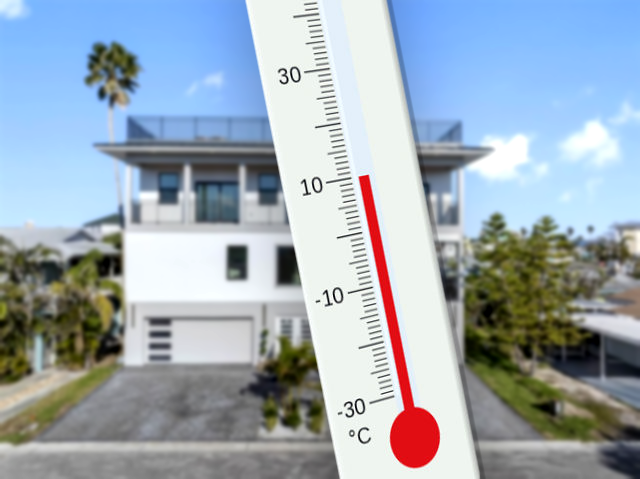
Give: 10 °C
